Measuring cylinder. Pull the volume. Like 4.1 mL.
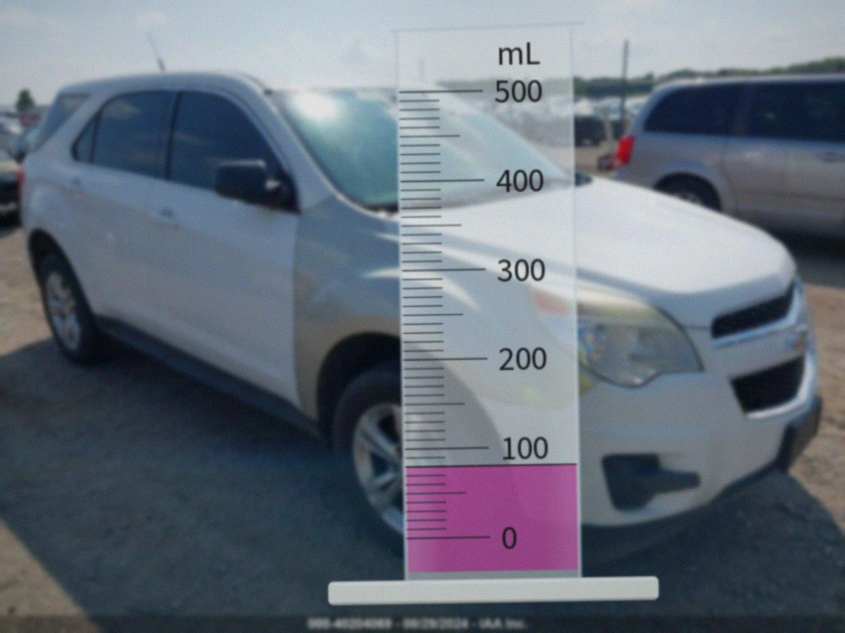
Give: 80 mL
